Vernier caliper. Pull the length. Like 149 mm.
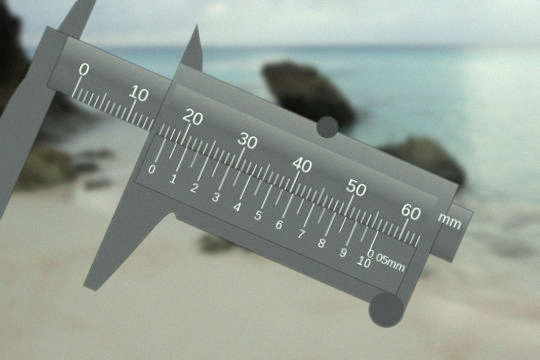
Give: 17.2 mm
